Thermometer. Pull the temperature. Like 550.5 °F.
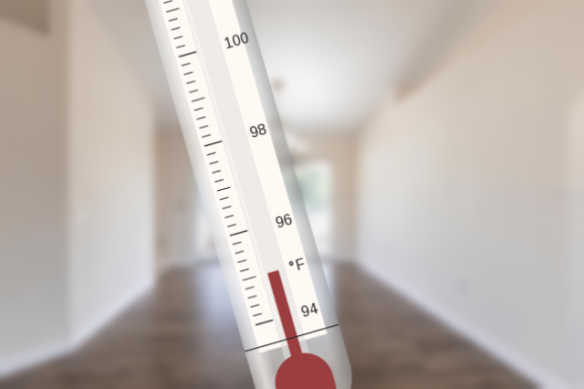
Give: 95 °F
